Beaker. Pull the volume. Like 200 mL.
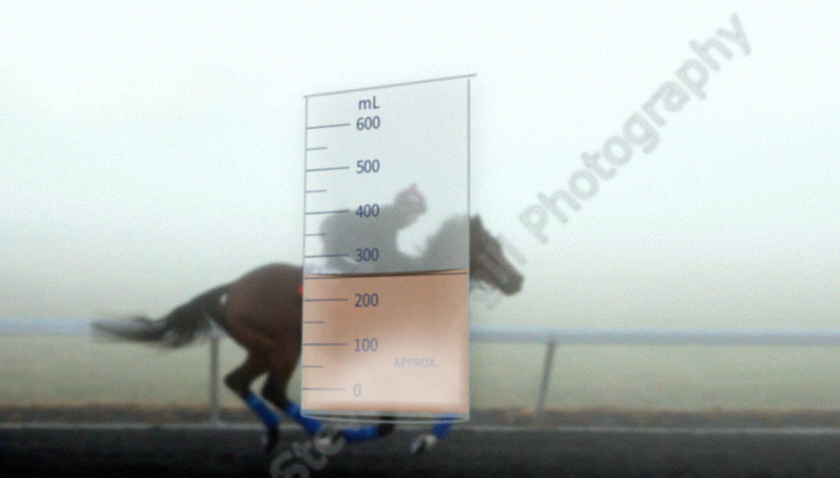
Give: 250 mL
